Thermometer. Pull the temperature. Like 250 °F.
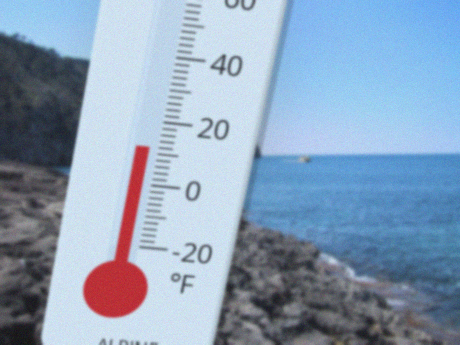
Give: 12 °F
